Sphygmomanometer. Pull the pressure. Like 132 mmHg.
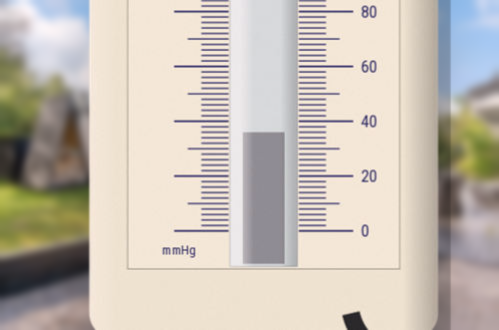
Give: 36 mmHg
